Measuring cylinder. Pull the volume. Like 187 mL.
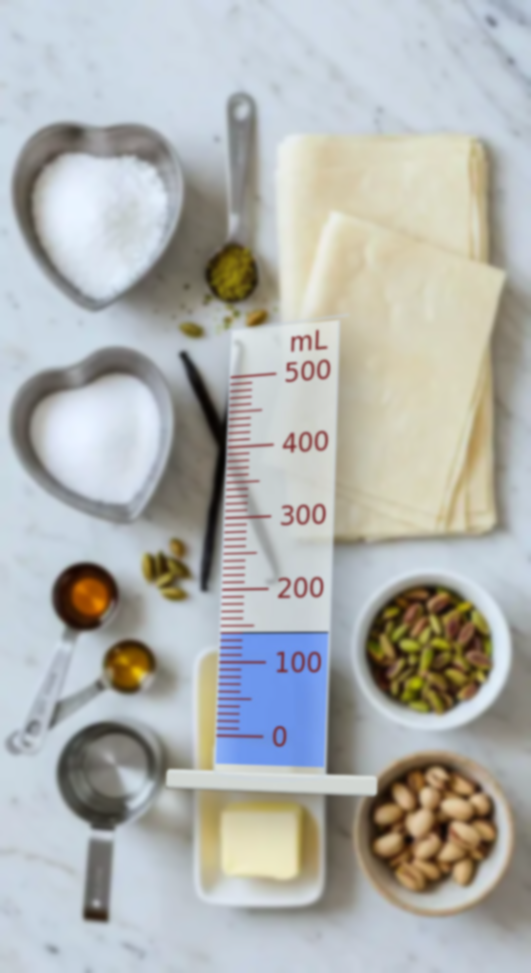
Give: 140 mL
